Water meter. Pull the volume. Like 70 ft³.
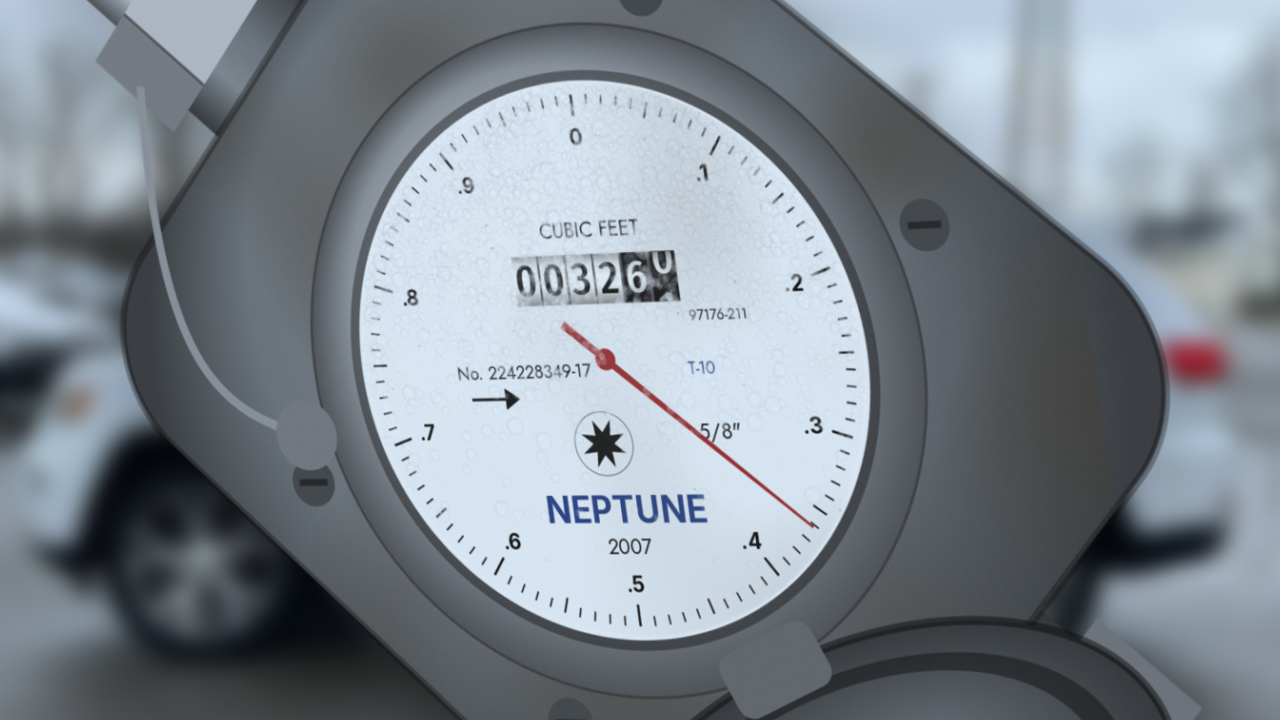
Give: 3260.36 ft³
